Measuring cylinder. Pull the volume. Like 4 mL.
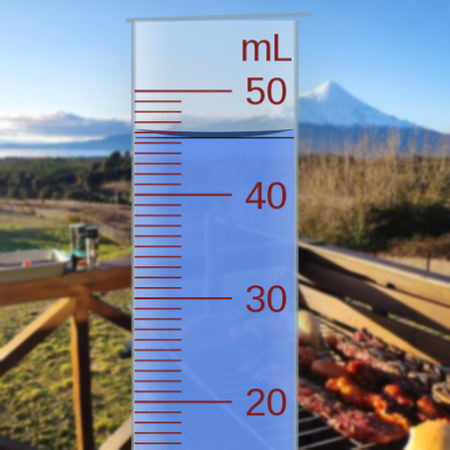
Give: 45.5 mL
